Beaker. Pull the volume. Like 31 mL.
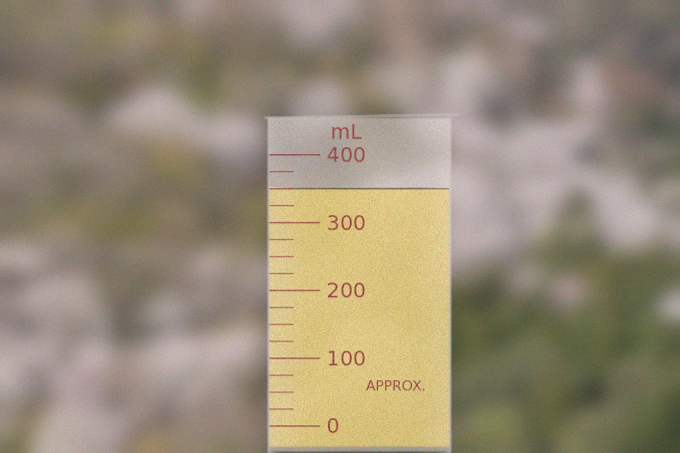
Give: 350 mL
